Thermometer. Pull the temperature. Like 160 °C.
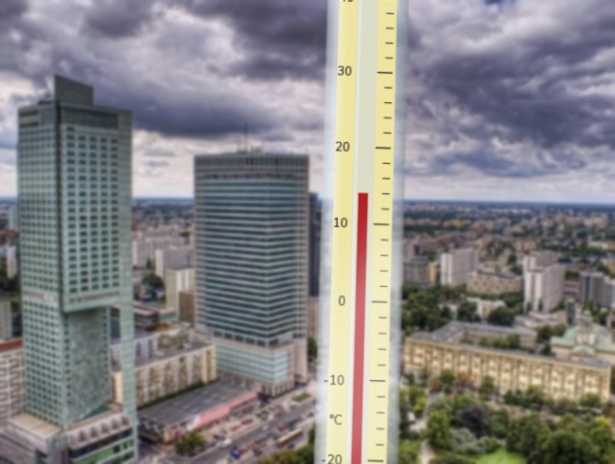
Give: 14 °C
